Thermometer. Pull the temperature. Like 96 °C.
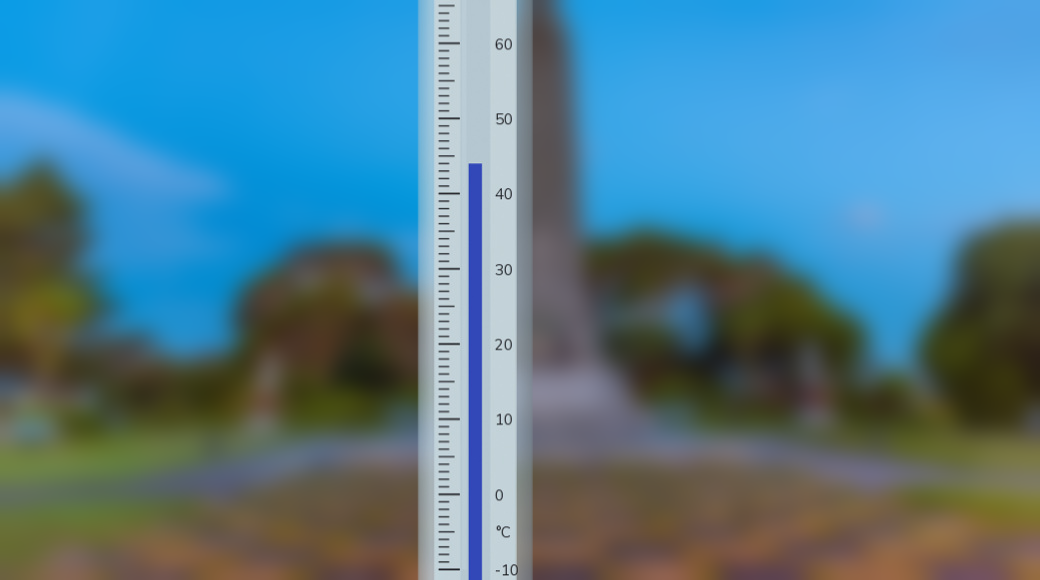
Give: 44 °C
